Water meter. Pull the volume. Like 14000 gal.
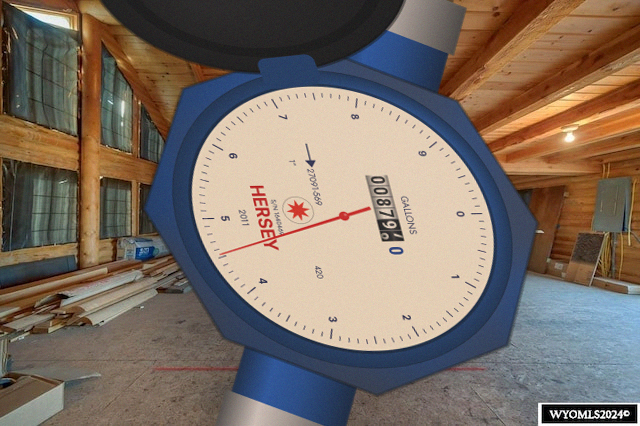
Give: 87974.5 gal
